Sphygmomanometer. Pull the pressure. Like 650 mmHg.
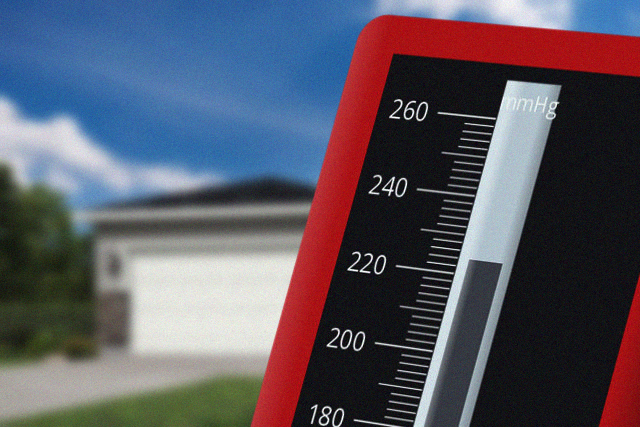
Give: 224 mmHg
